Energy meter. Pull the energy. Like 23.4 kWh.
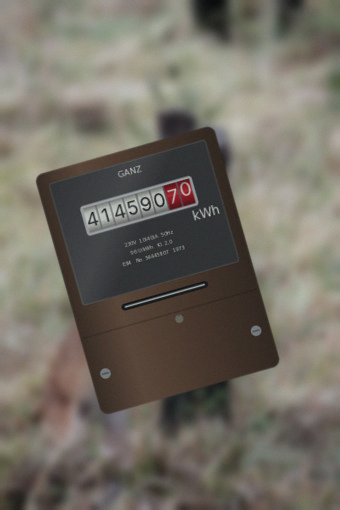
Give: 414590.70 kWh
